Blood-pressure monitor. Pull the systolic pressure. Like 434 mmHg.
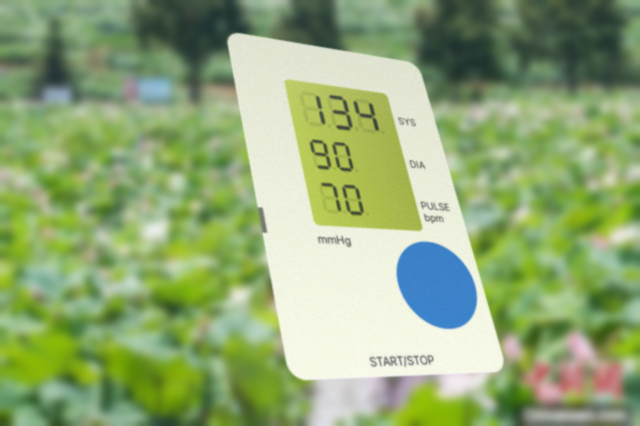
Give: 134 mmHg
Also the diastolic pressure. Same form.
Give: 90 mmHg
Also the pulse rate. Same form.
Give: 70 bpm
